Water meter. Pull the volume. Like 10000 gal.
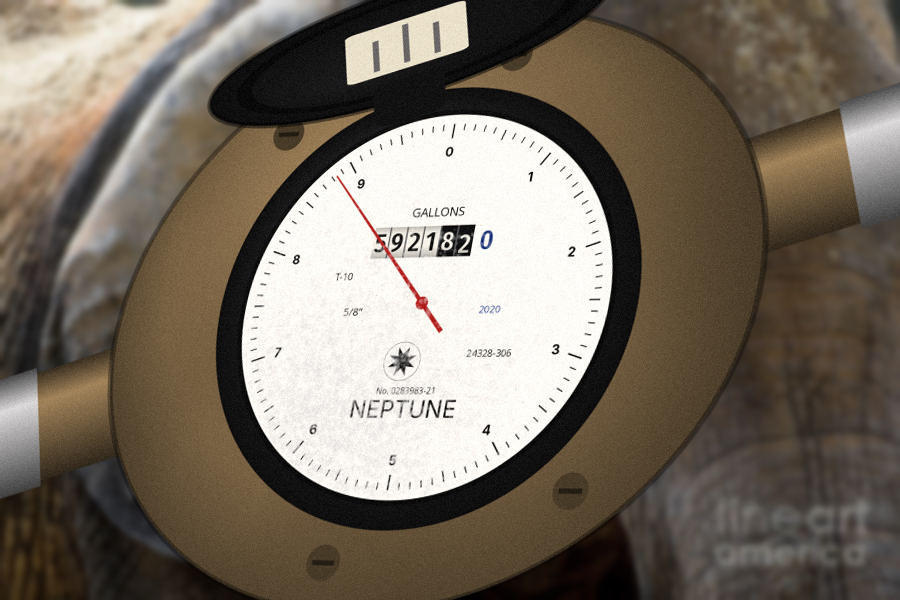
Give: 5921818.8 gal
